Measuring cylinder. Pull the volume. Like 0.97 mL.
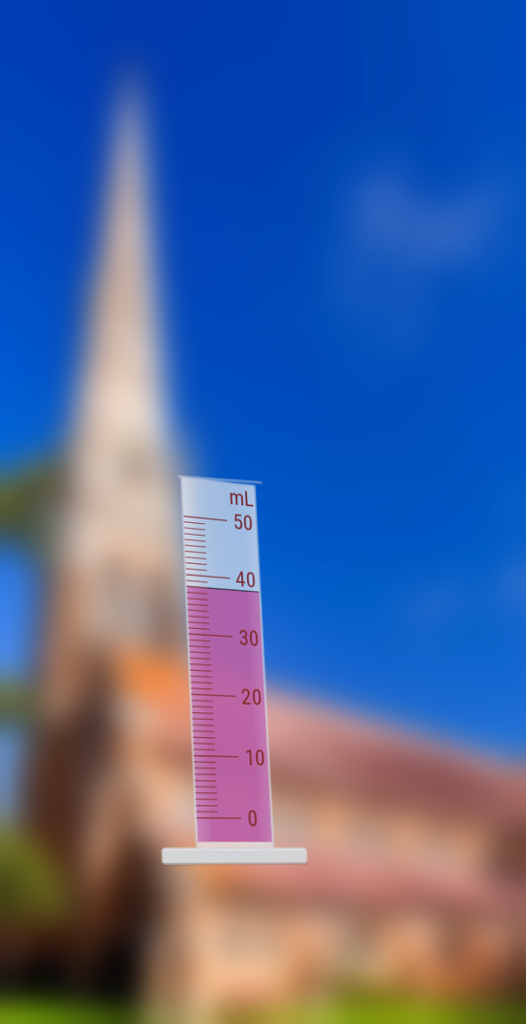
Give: 38 mL
